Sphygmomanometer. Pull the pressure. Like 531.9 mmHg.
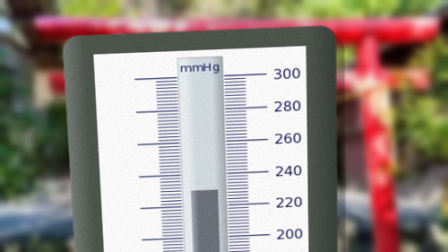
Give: 230 mmHg
